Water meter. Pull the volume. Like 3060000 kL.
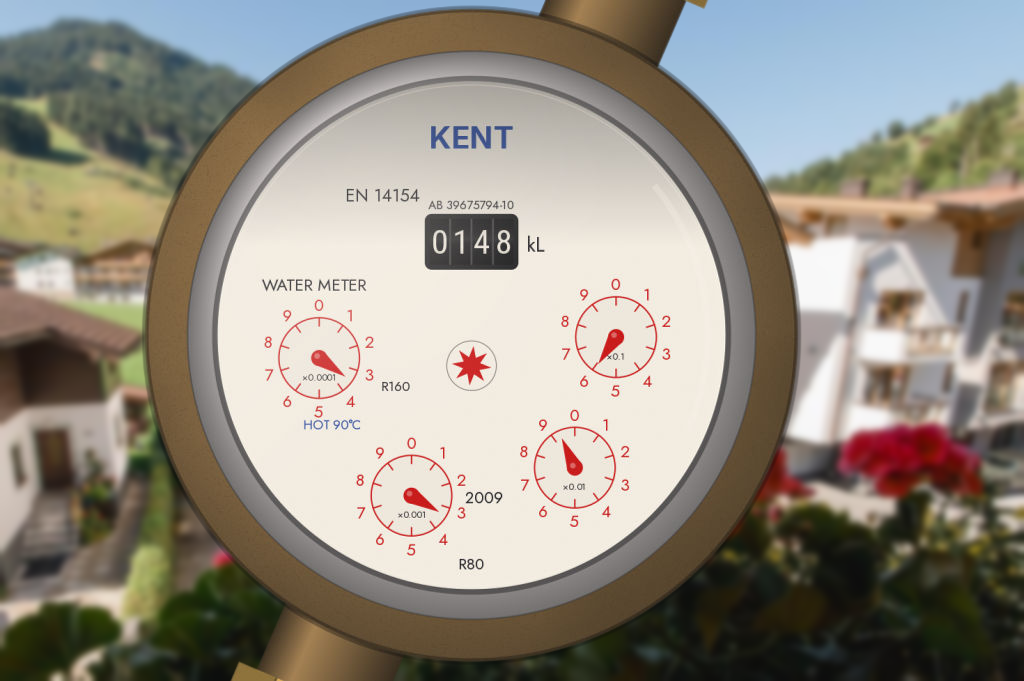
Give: 148.5933 kL
